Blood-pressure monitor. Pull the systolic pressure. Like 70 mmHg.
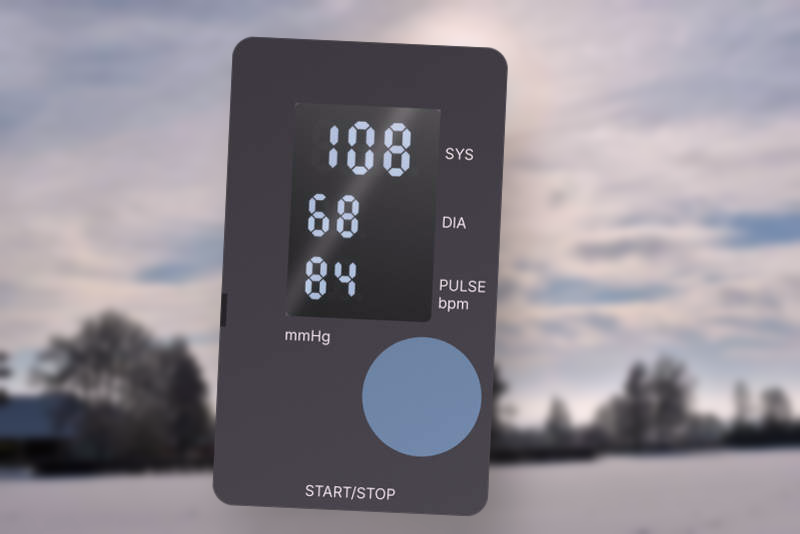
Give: 108 mmHg
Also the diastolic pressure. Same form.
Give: 68 mmHg
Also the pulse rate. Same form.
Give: 84 bpm
